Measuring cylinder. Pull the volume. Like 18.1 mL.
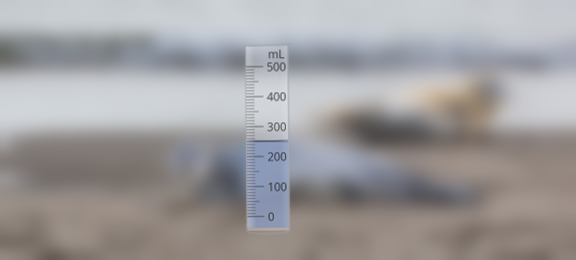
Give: 250 mL
